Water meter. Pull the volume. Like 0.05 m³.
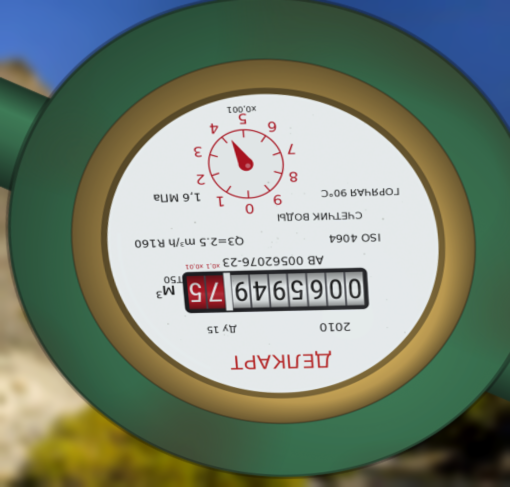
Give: 65949.754 m³
